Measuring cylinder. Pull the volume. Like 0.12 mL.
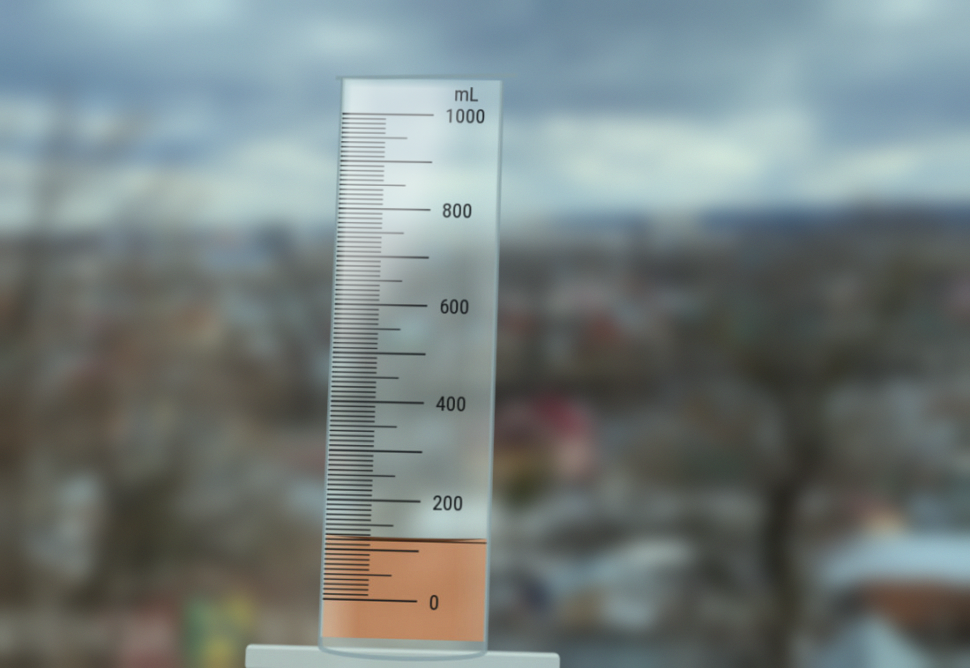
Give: 120 mL
